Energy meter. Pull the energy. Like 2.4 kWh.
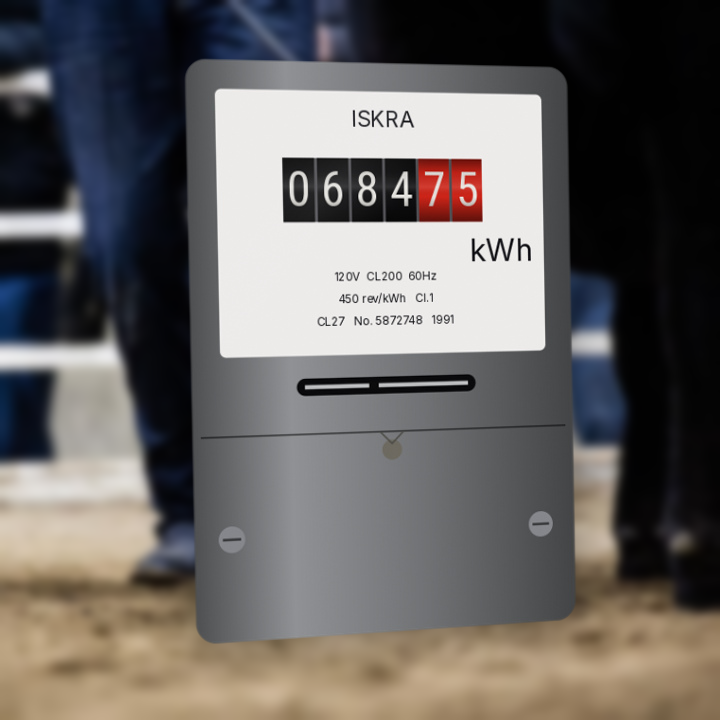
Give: 684.75 kWh
